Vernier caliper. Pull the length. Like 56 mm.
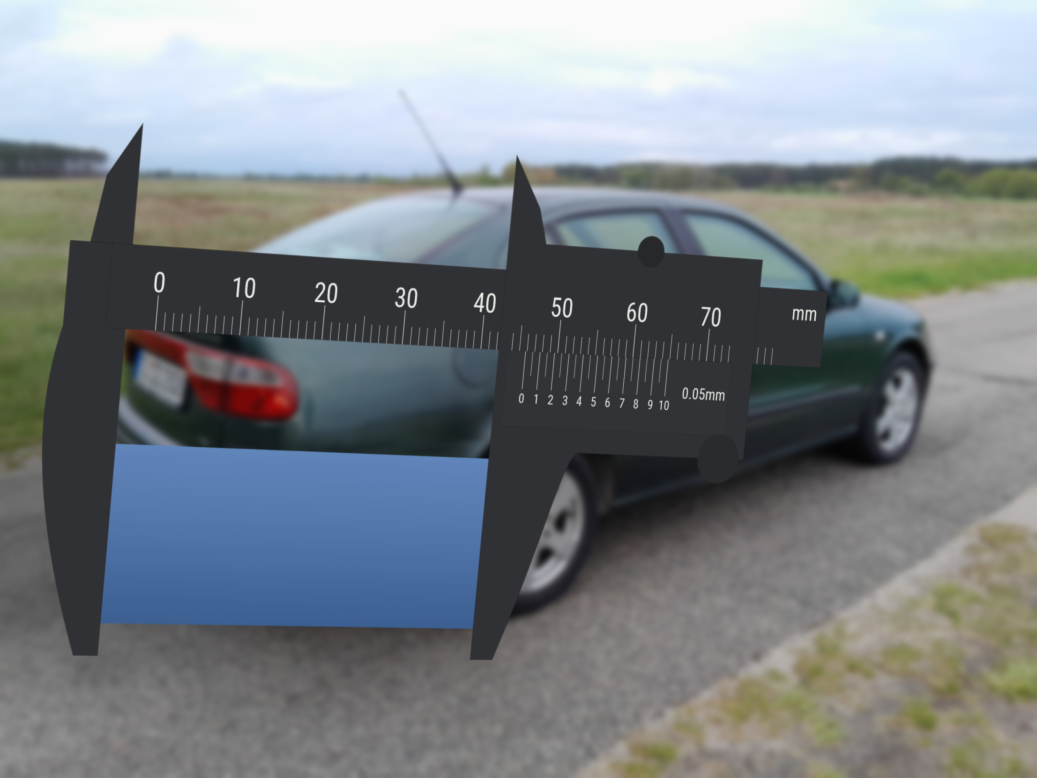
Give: 45.8 mm
